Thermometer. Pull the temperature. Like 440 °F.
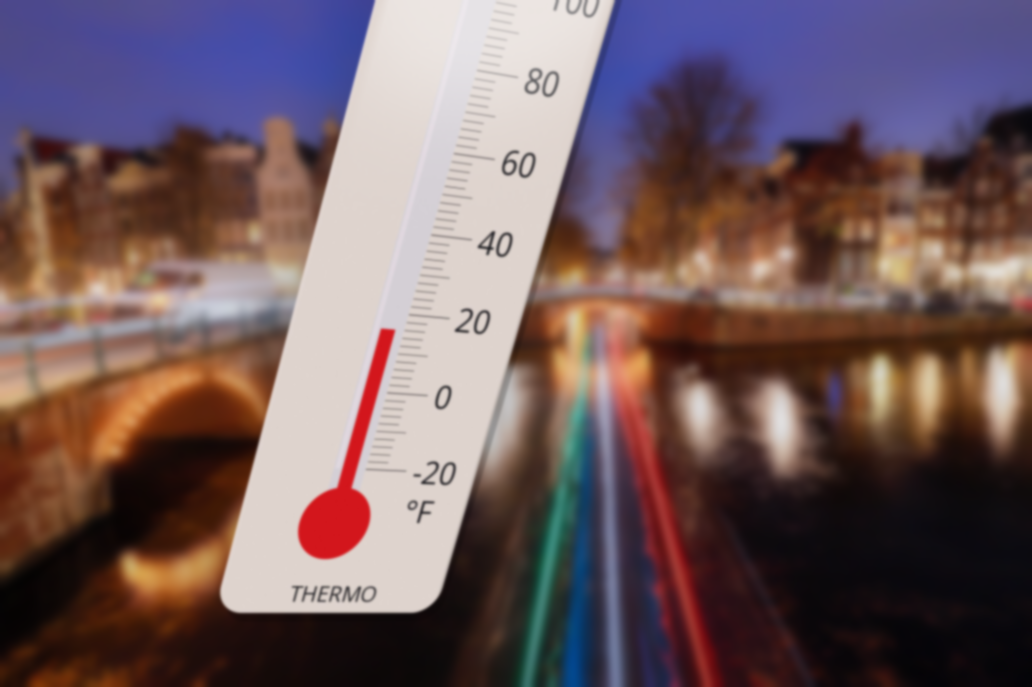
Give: 16 °F
